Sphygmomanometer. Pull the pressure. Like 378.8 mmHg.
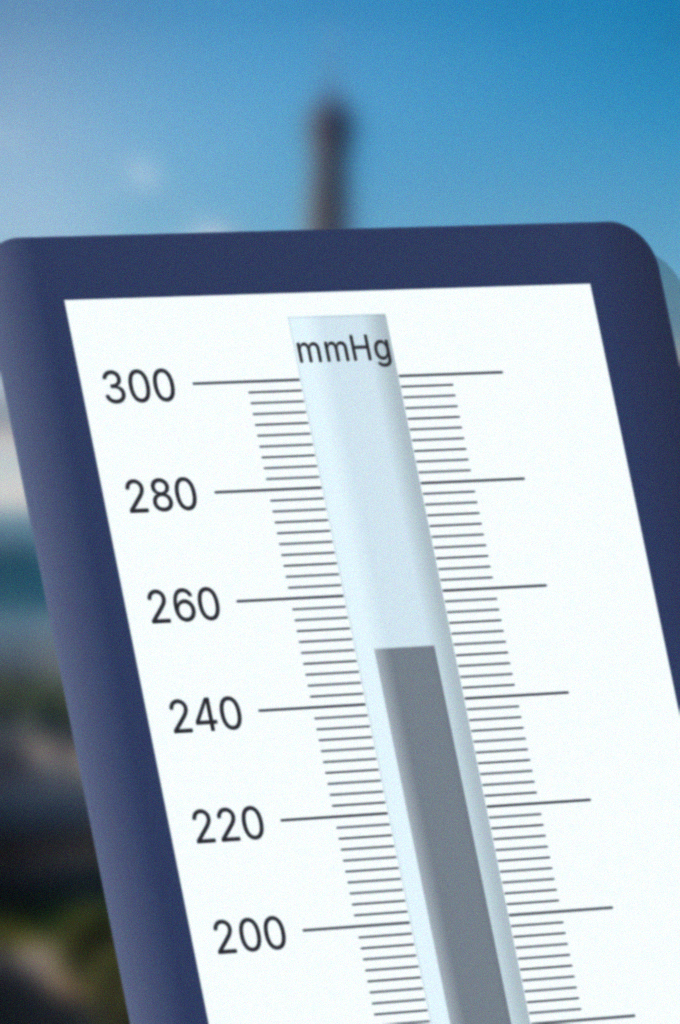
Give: 250 mmHg
